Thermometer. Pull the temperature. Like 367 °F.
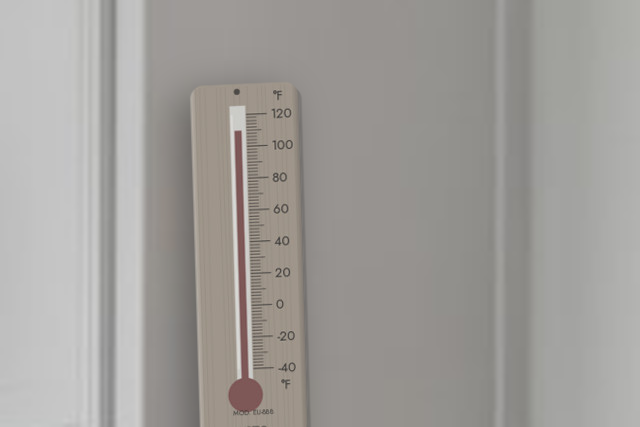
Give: 110 °F
